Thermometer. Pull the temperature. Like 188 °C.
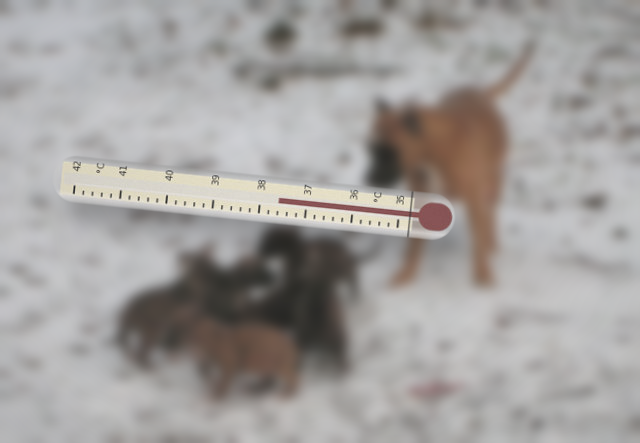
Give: 37.6 °C
